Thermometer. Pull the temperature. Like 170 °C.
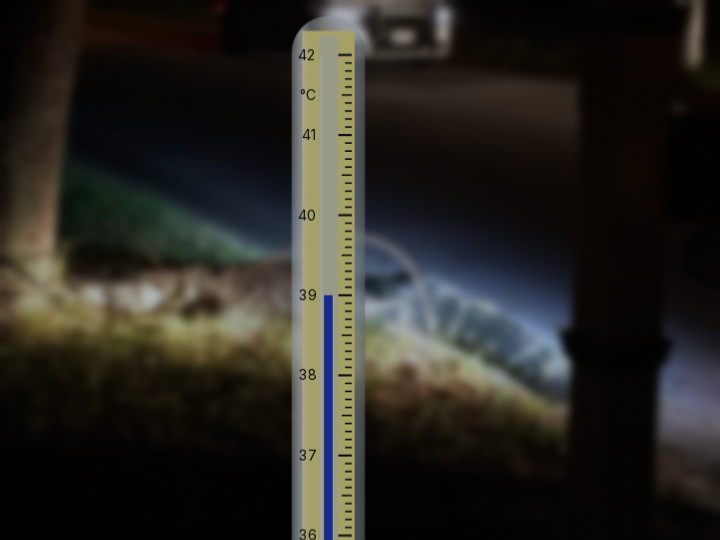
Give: 39 °C
